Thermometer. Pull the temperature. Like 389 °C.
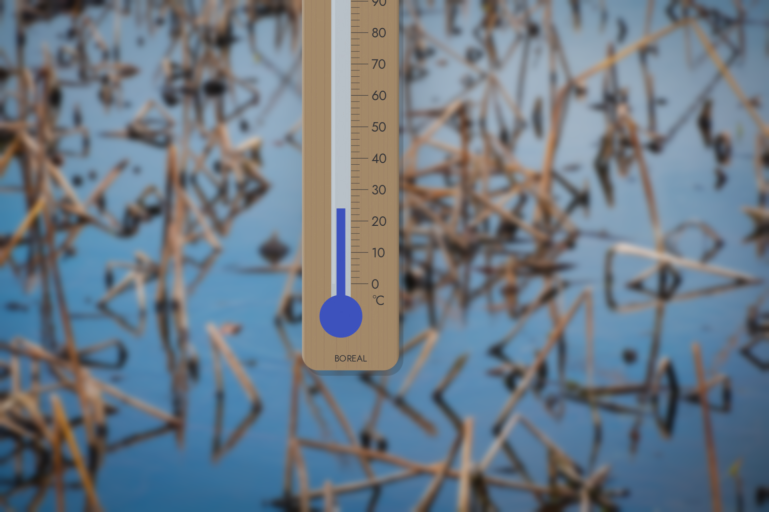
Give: 24 °C
